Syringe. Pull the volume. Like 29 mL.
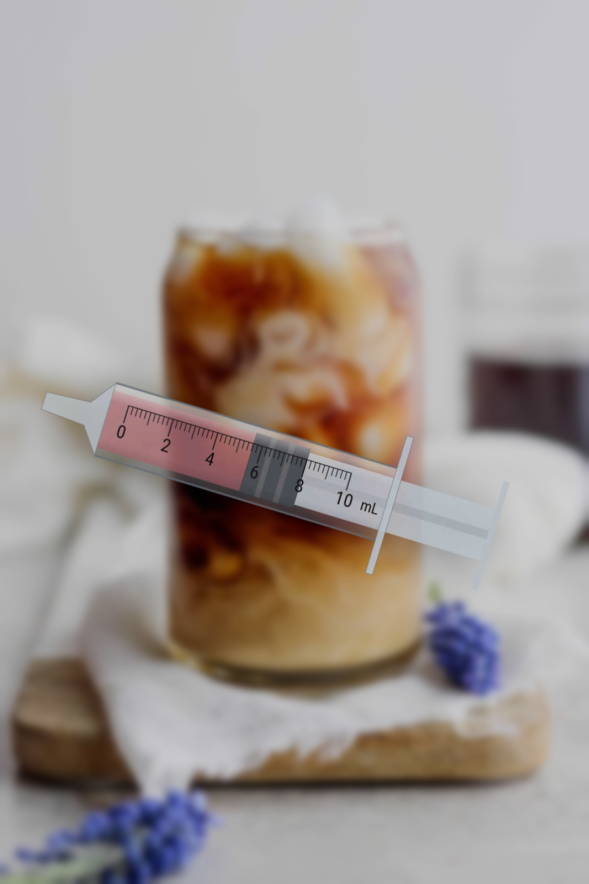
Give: 5.6 mL
